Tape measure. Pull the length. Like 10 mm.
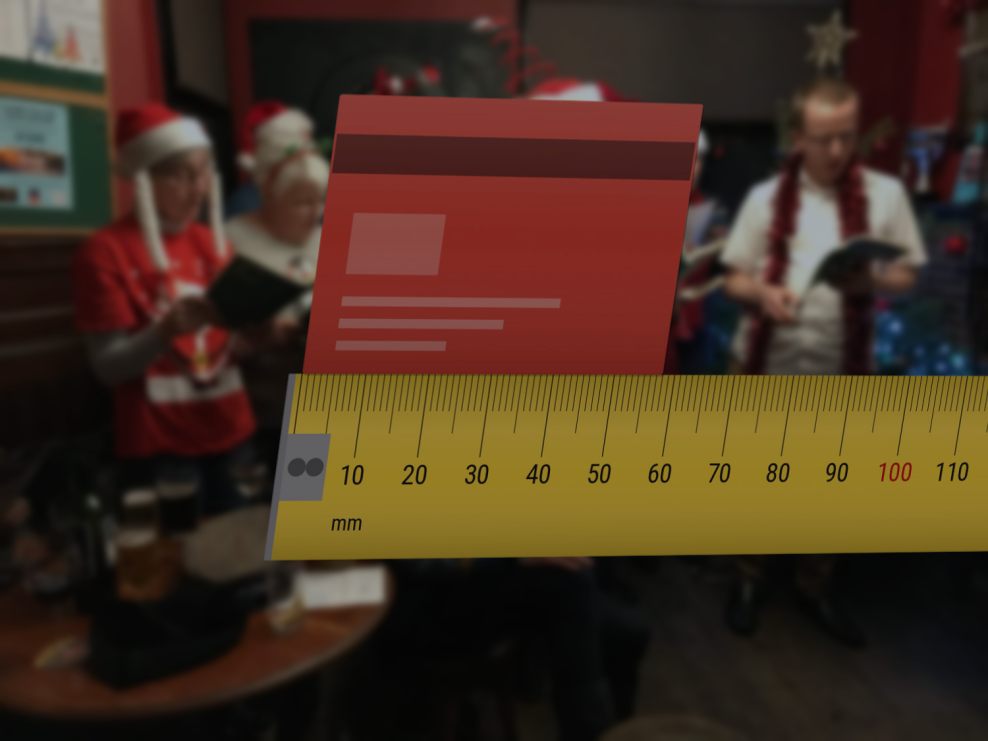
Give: 58 mm
